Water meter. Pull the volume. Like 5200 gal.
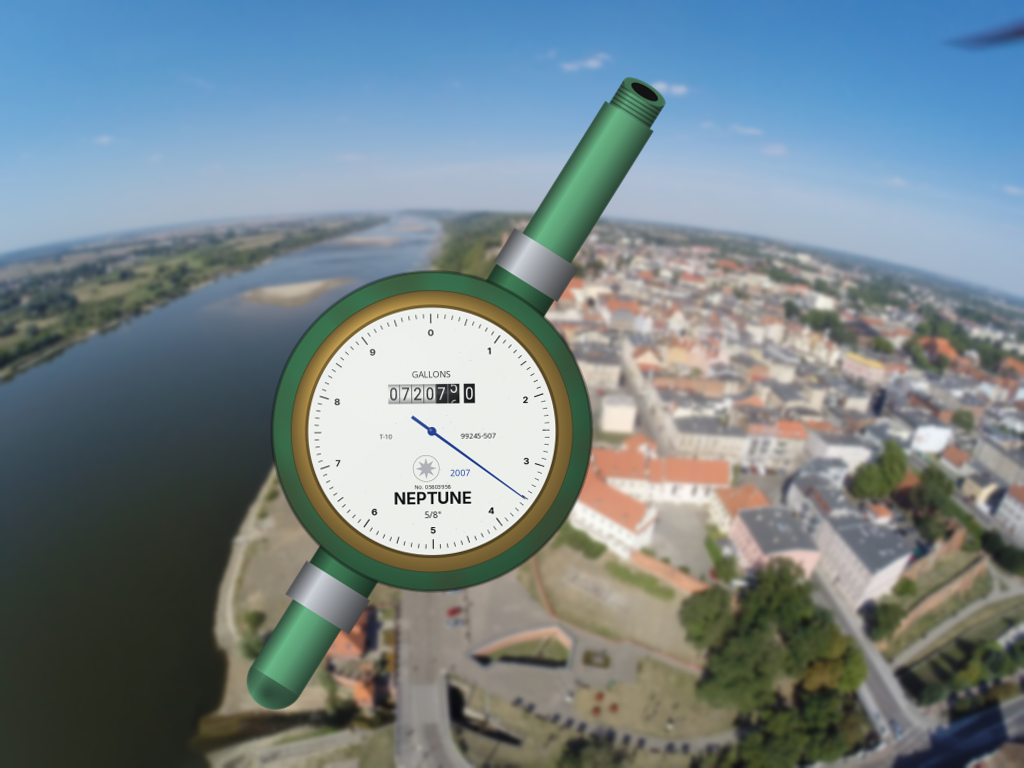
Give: 720753.5 gal
